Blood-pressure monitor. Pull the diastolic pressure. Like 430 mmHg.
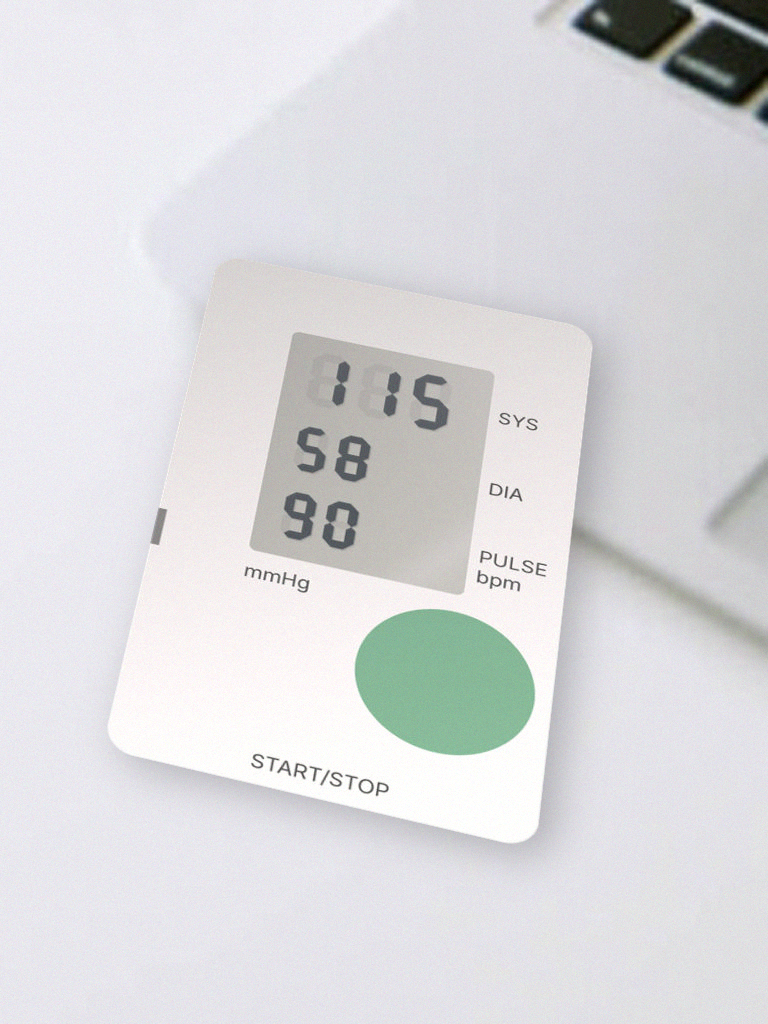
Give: 58 mmHg
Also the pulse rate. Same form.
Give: 90 bpm
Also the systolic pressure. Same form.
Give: 115 mmHg
